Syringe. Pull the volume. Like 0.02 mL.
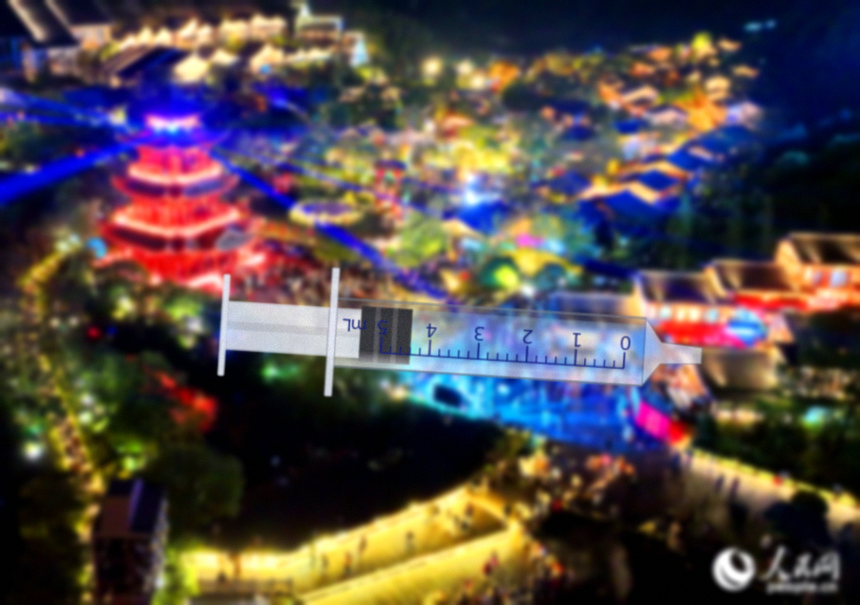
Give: 4.4 mL
